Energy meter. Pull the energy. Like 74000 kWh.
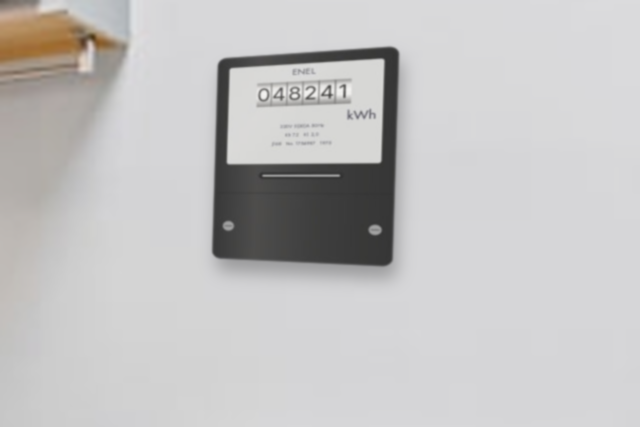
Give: 48241 kWh
